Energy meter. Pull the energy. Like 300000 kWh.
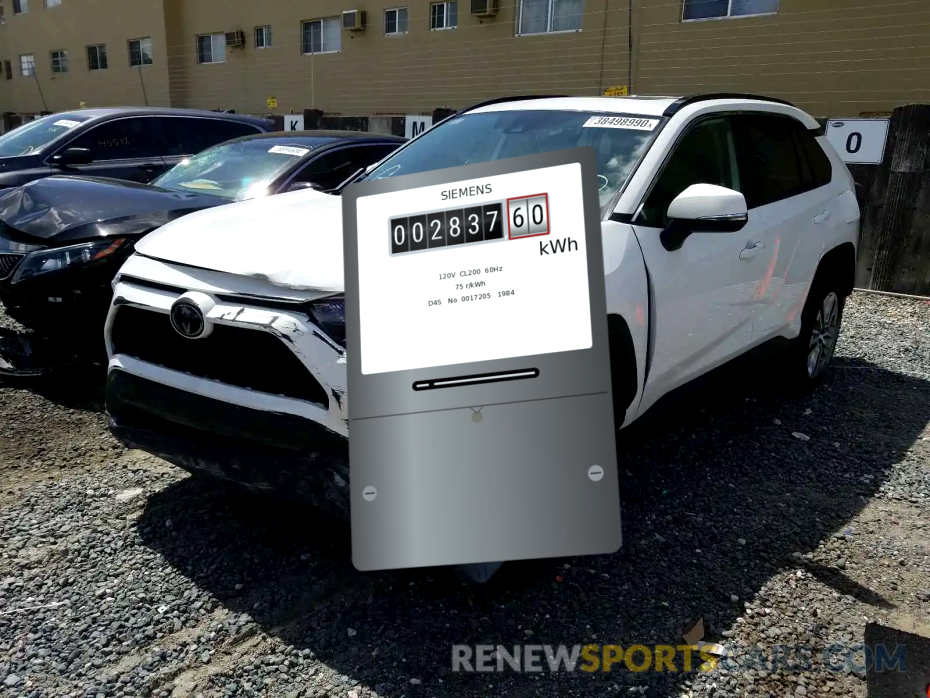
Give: 2837.60 kWh
